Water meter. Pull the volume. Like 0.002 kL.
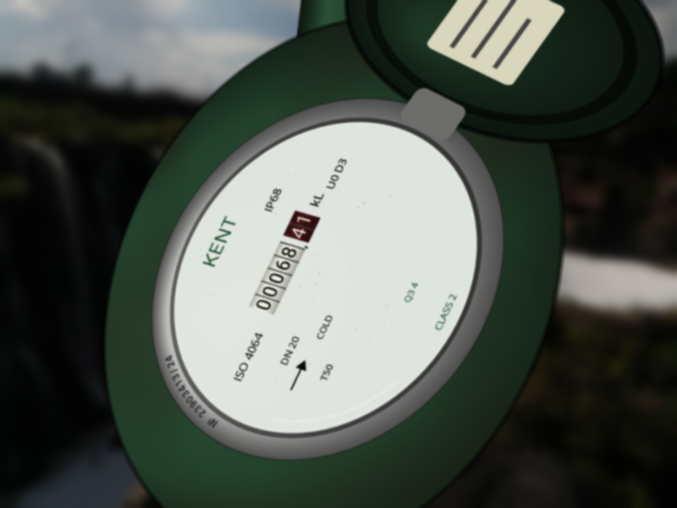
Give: 68.41 kL
